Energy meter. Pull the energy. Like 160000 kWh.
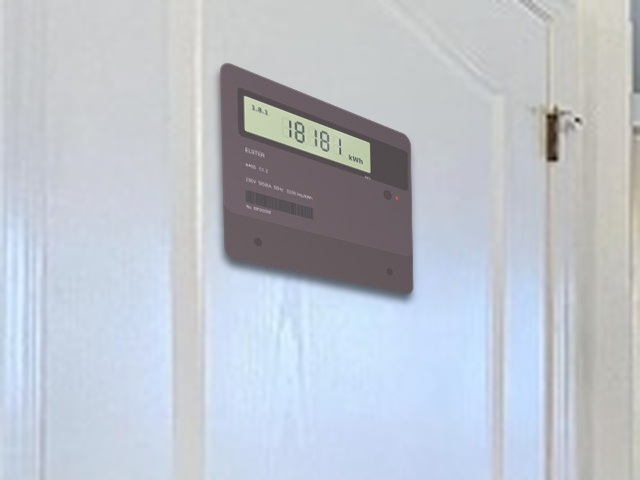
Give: 18181 kWh
